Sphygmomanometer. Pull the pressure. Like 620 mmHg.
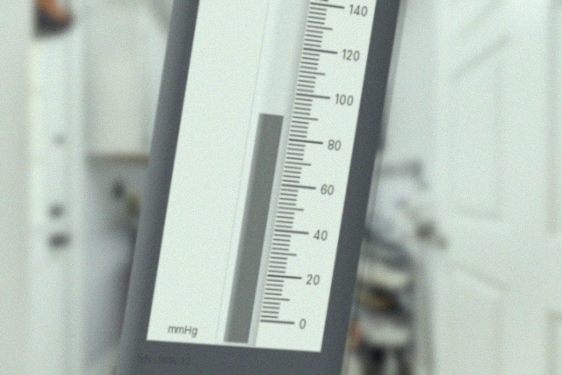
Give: 90 mmHg
